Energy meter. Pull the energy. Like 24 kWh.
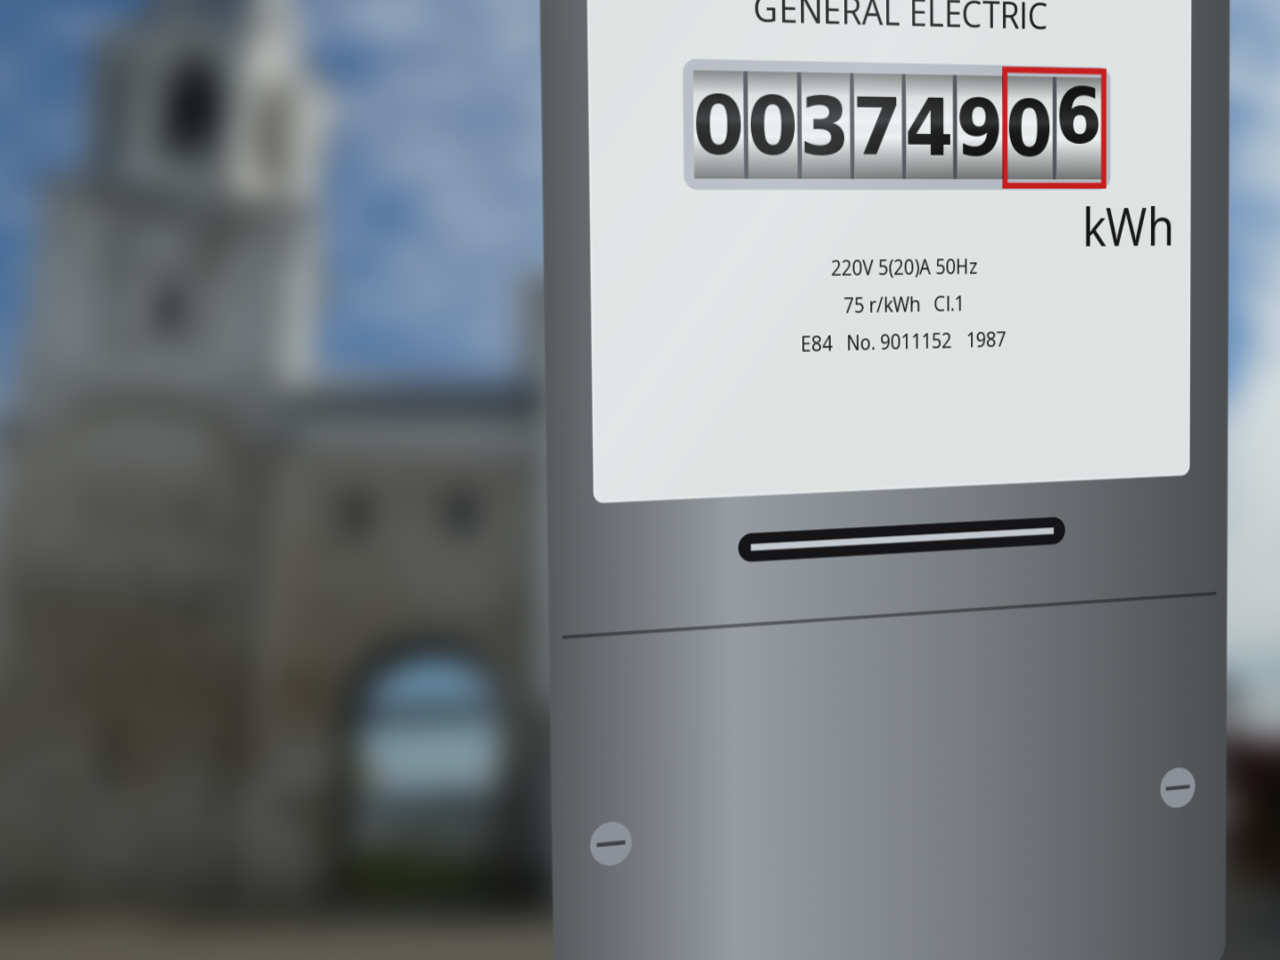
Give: 3749.06 kWh
